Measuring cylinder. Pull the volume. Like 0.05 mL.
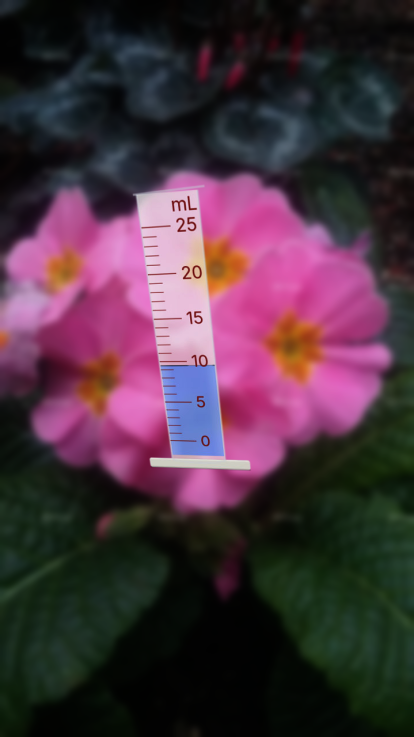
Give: 9.5 mL
